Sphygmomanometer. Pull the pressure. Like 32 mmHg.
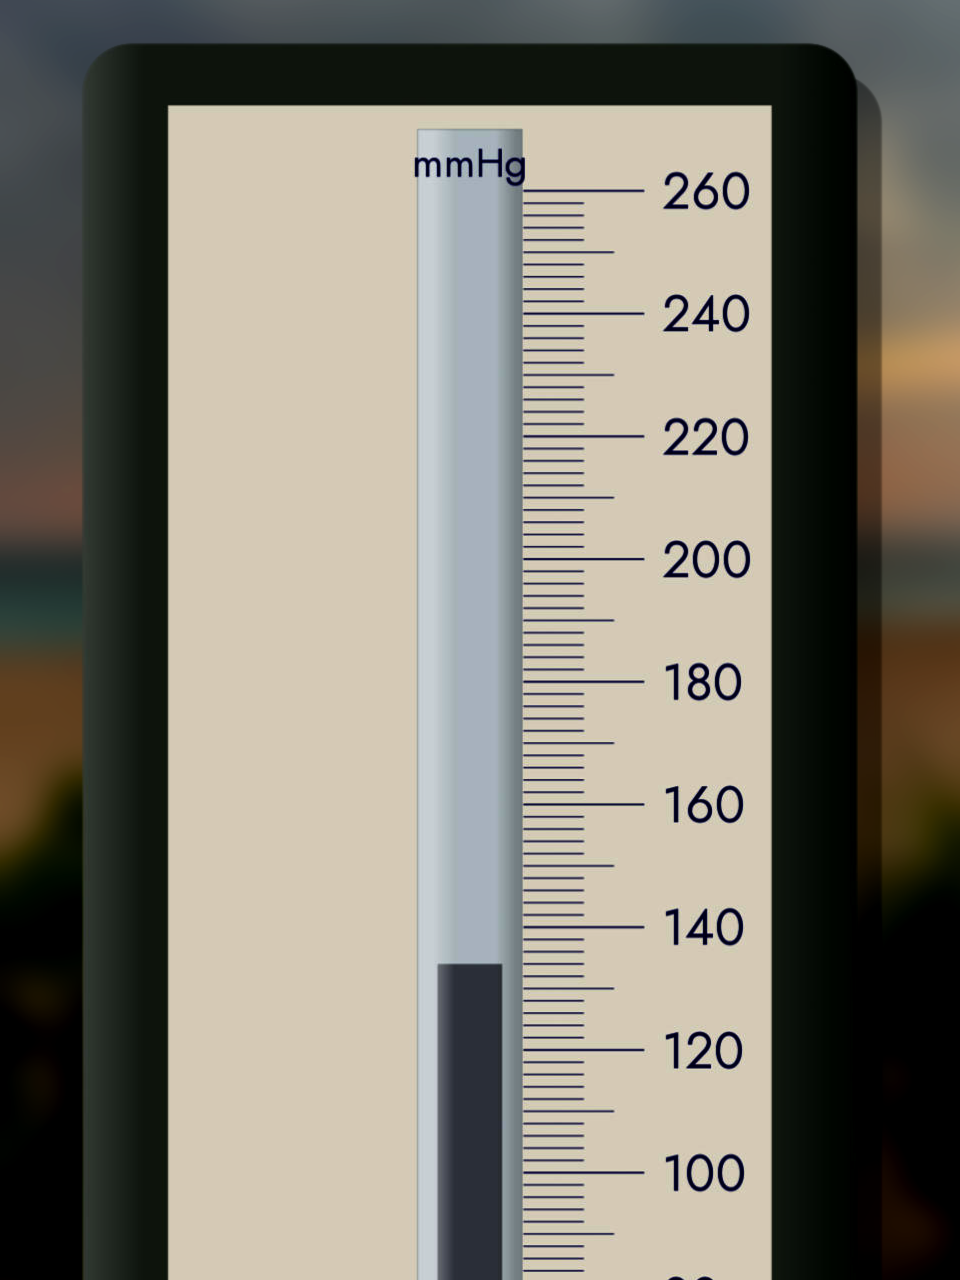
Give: 134 mmHg
